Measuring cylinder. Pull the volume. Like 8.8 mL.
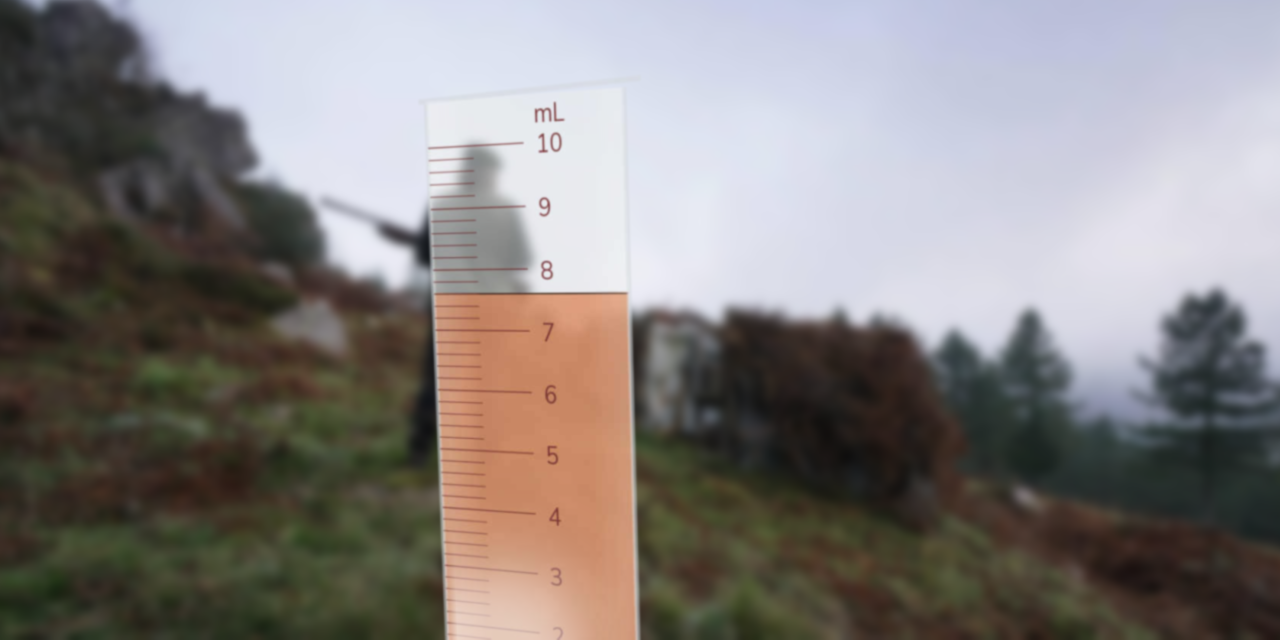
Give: 7.6 mL
